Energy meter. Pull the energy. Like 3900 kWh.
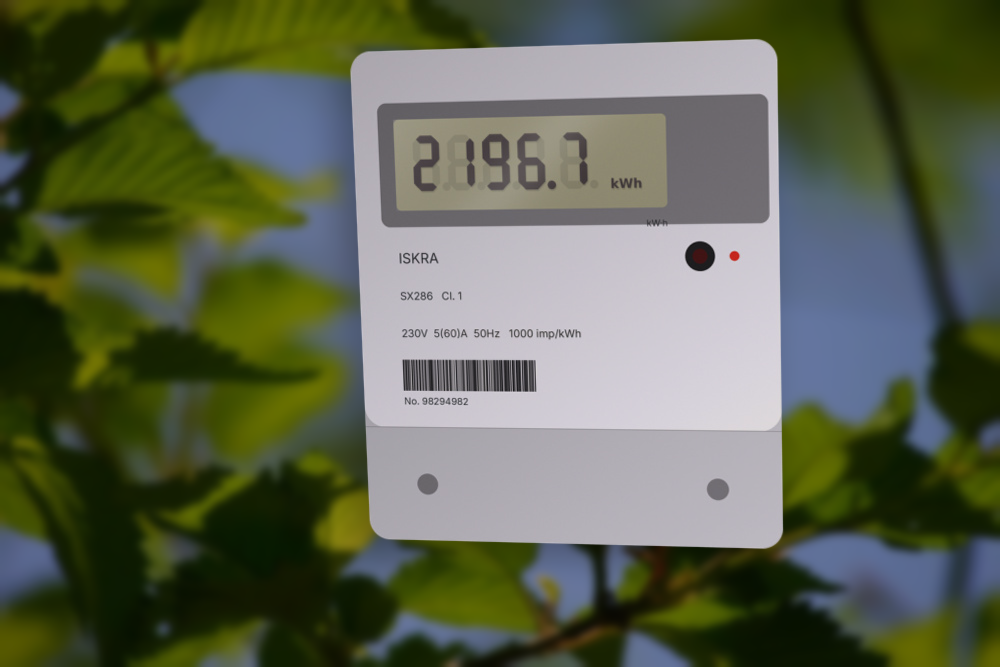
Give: 2196.7 kWh
